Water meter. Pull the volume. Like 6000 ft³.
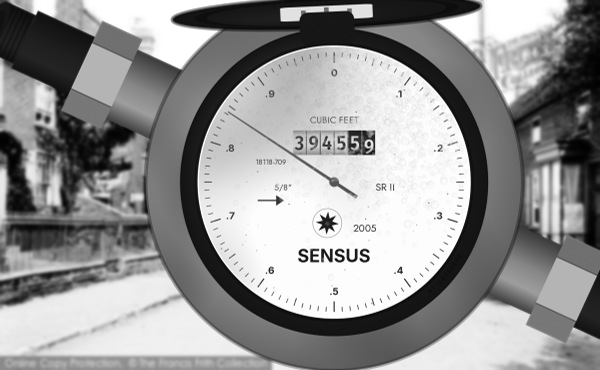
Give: 394558.84 ft³
